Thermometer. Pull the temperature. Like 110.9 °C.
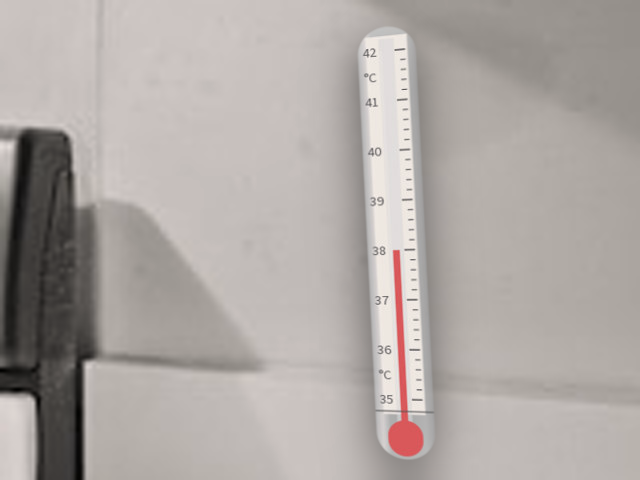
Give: 38 °C
